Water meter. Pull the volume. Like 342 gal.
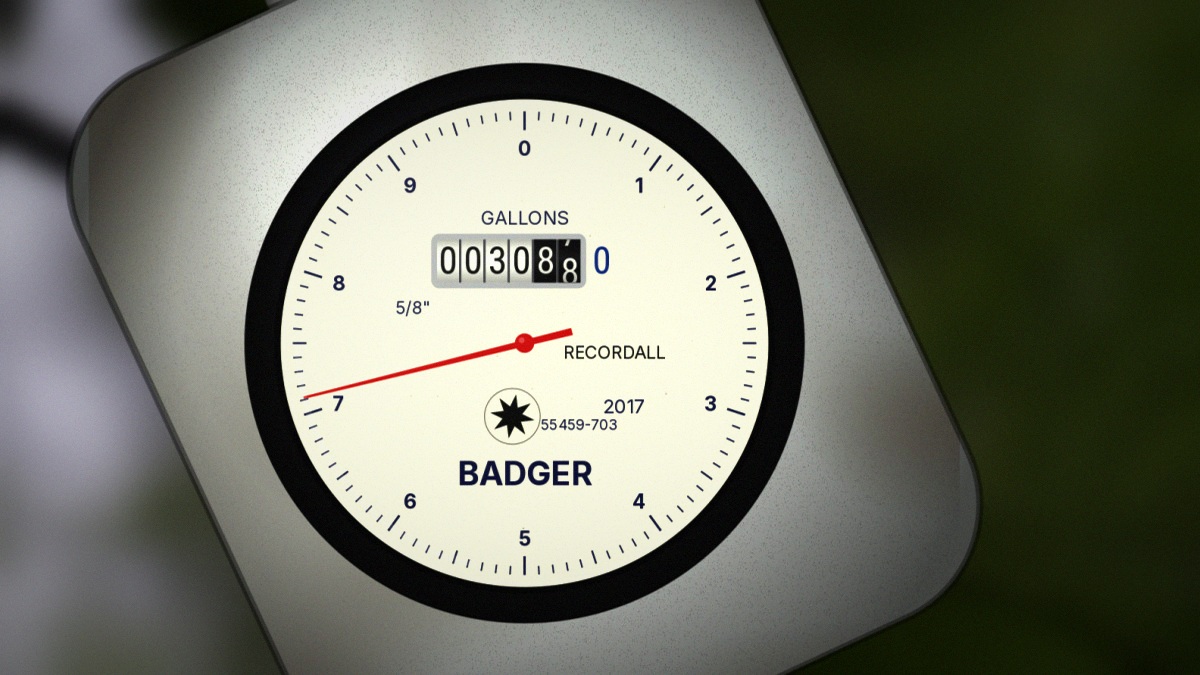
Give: 30877.1 gal
